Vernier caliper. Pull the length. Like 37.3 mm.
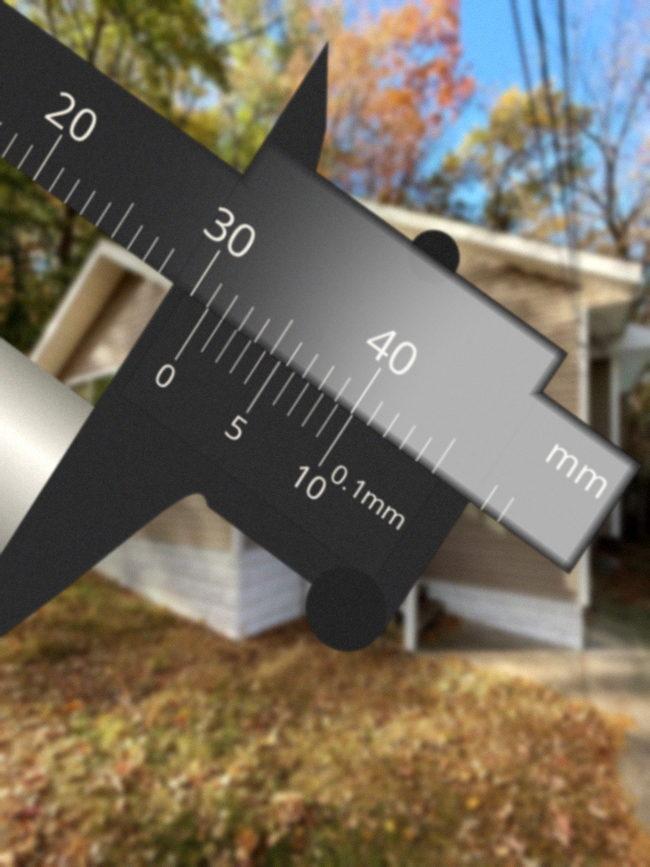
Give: 31.1 mm
